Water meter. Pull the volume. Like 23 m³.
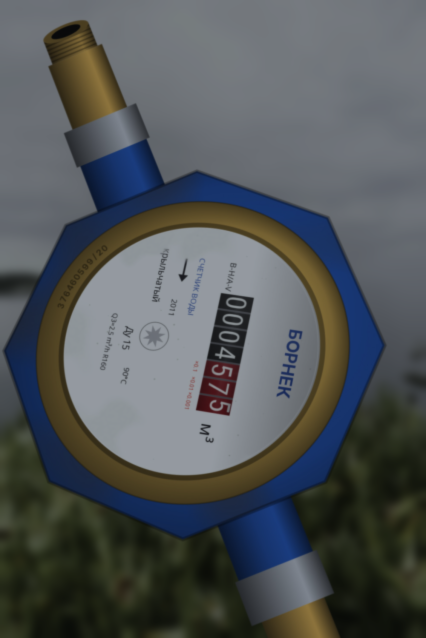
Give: 4.575 m³
